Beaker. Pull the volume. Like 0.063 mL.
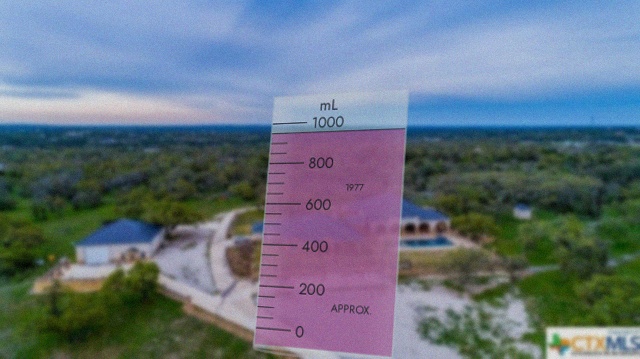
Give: 950 mL
